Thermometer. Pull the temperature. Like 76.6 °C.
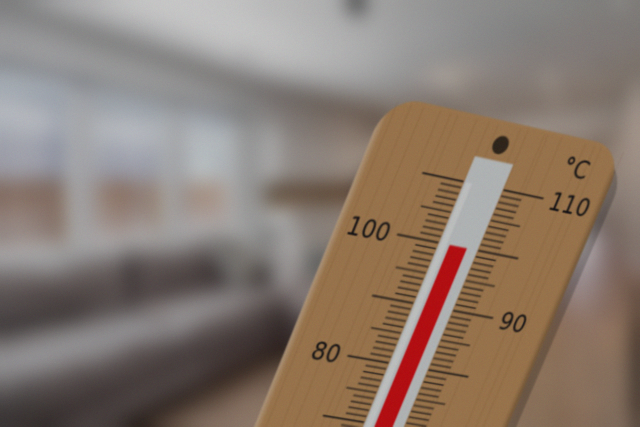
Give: 100 °C
